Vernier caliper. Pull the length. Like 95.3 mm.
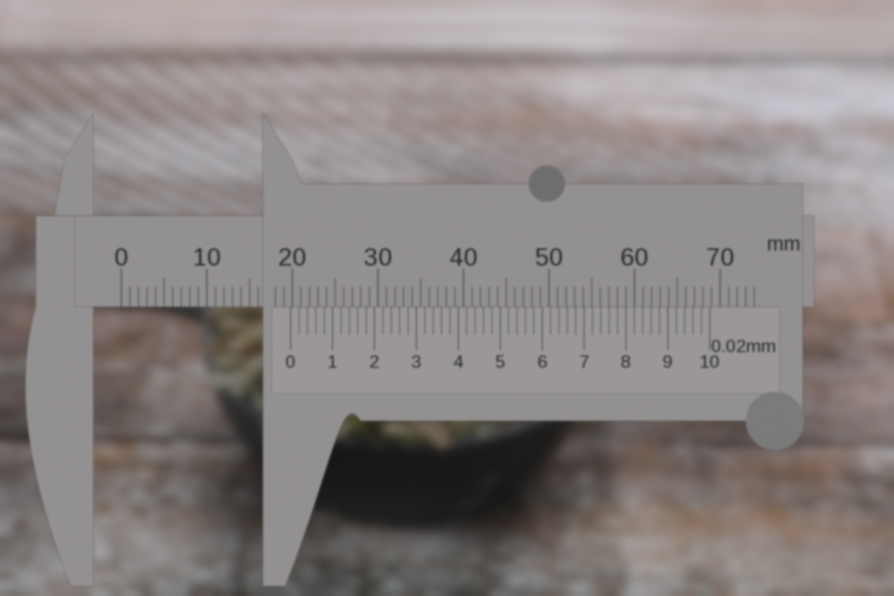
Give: 19.8 mm
